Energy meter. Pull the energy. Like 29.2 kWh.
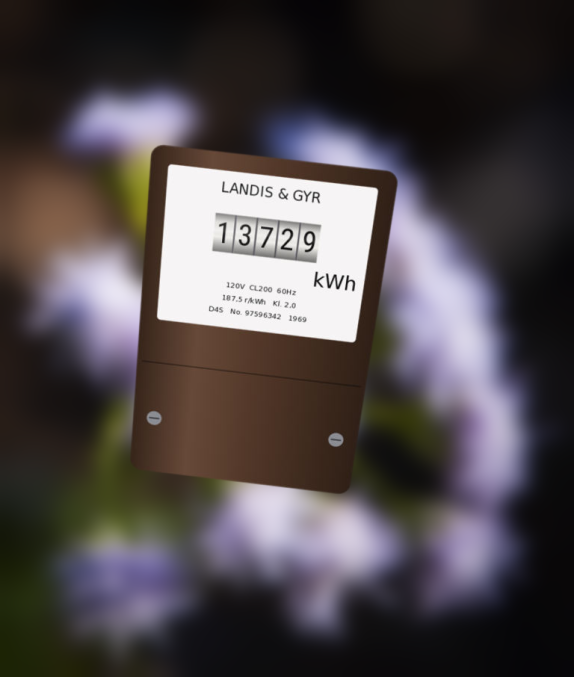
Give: 13729 kWh
